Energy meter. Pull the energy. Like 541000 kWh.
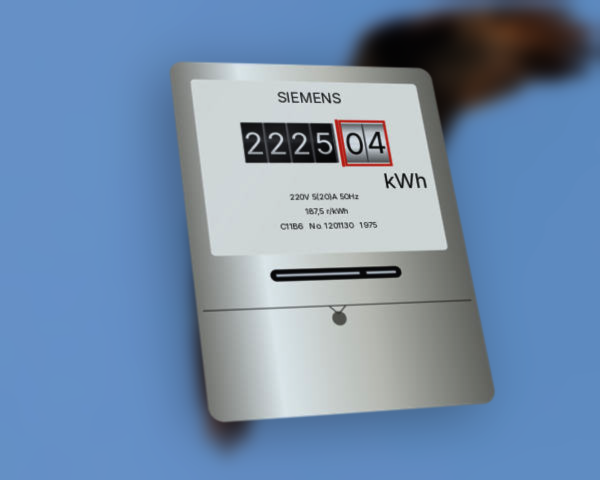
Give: 2225.04 kWh
